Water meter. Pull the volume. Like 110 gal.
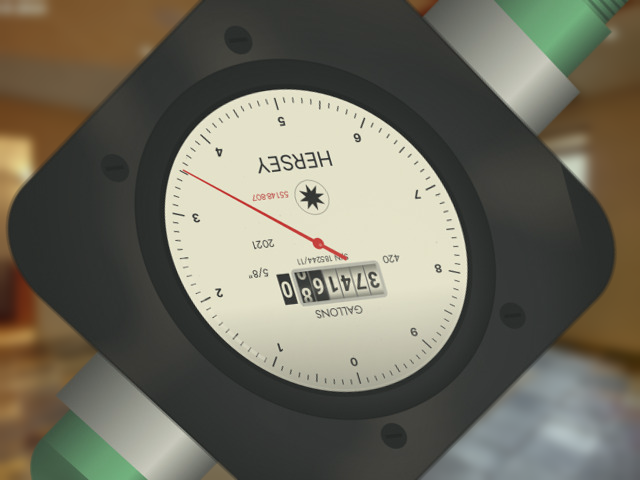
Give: 3741683.5 gal
